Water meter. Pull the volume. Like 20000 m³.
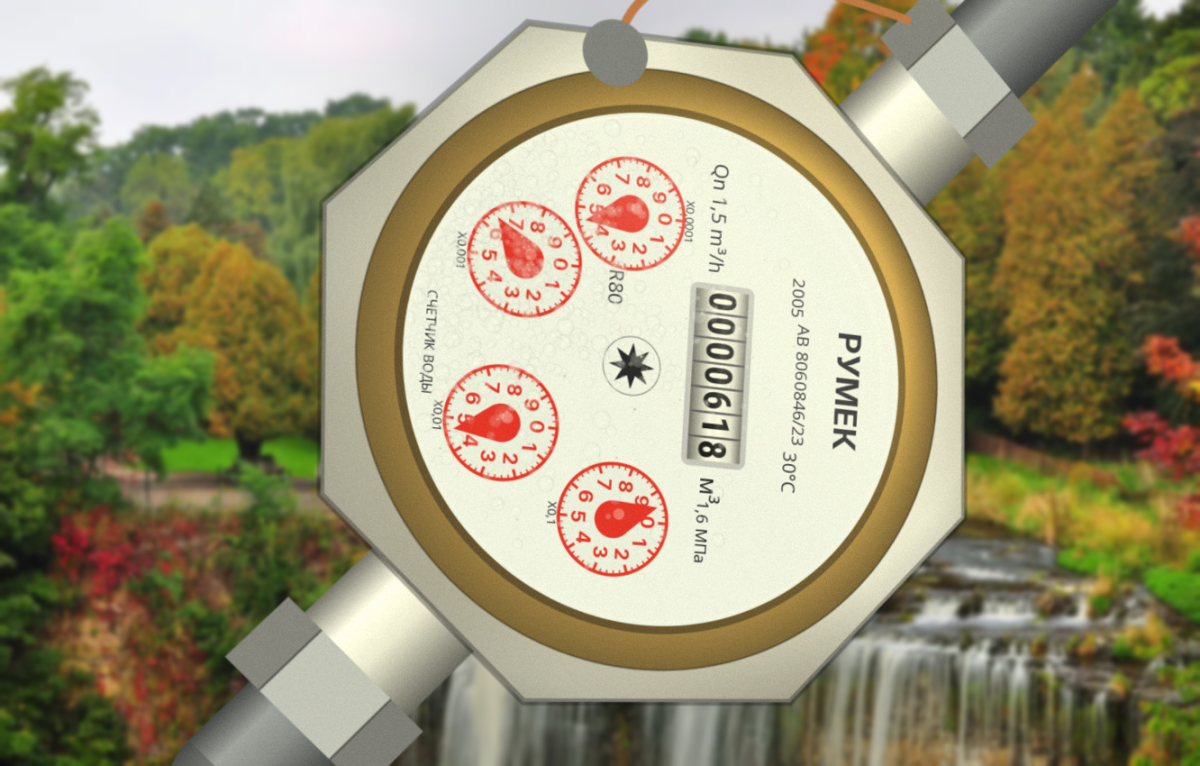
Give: 617.9464 m³
